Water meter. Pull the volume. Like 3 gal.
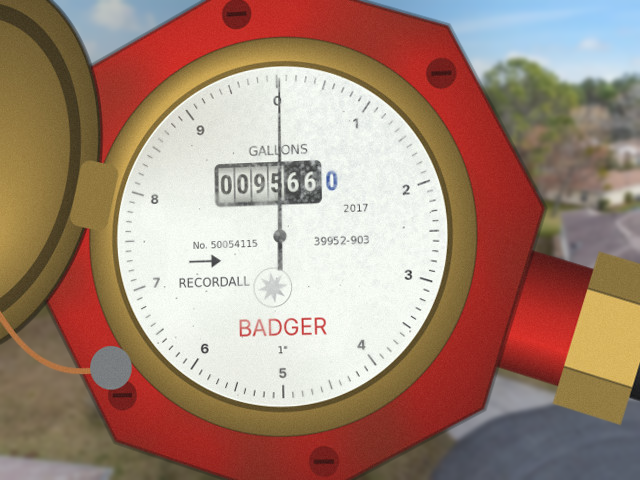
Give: 95660.0 gal
